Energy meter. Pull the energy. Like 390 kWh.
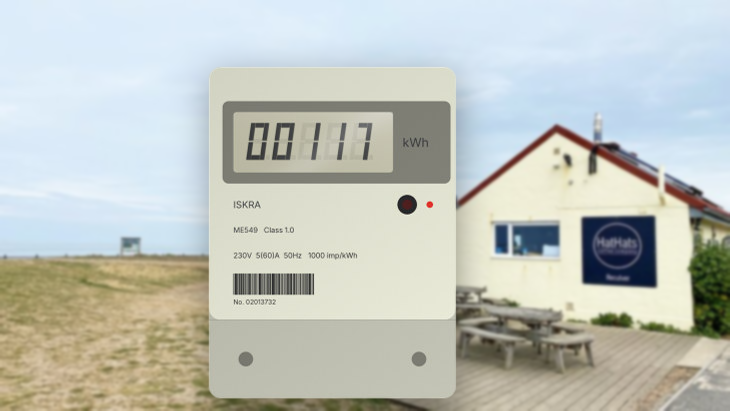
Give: 117 kWh
